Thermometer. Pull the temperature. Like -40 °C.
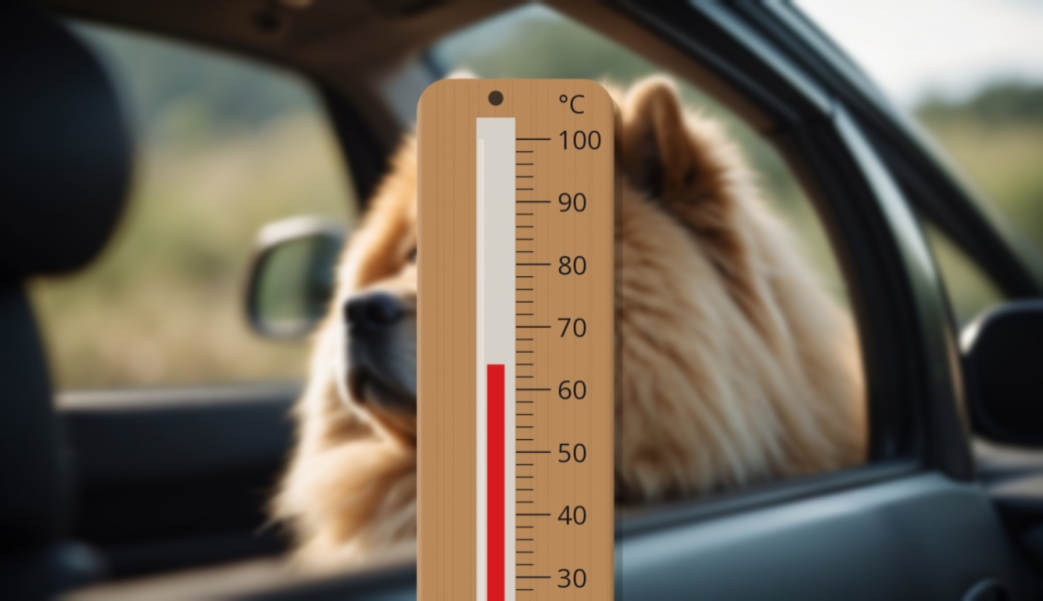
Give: 64 °C
